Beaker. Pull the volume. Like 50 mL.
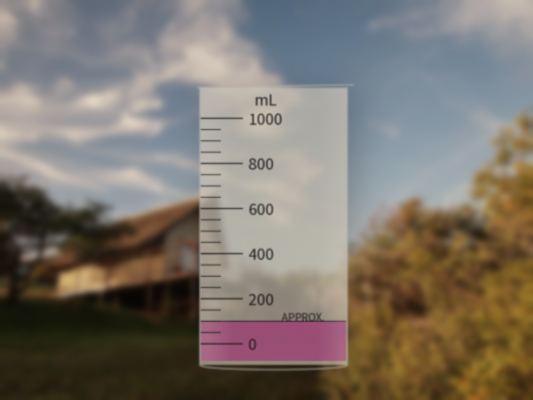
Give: 100 mL
